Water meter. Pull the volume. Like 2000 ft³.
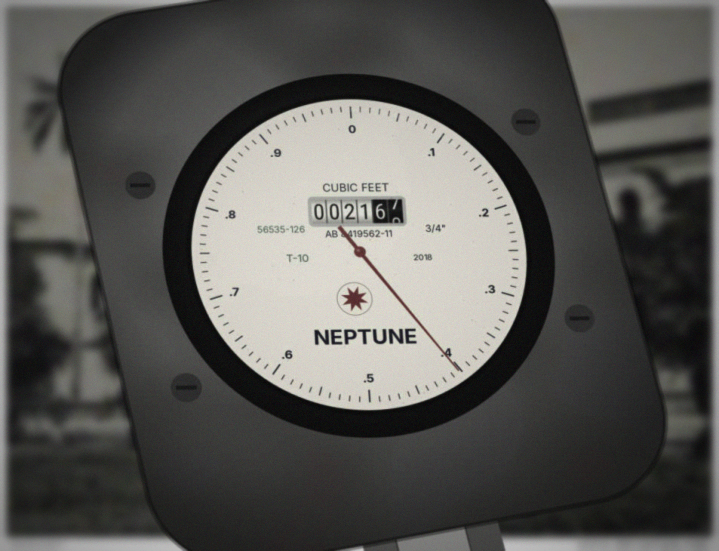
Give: 2167.40 ft³
